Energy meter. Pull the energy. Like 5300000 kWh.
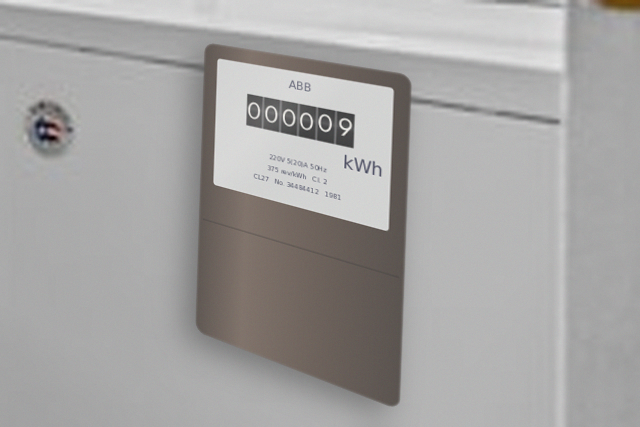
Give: 9 kWh
